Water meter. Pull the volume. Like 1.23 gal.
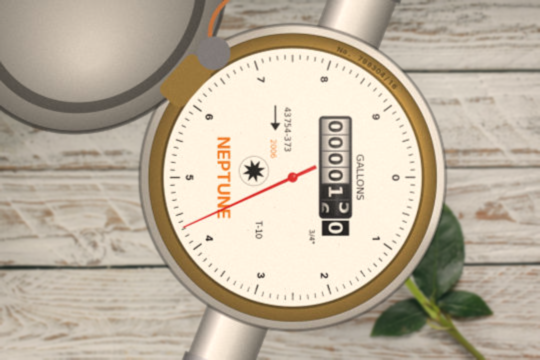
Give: 154.3 gal
